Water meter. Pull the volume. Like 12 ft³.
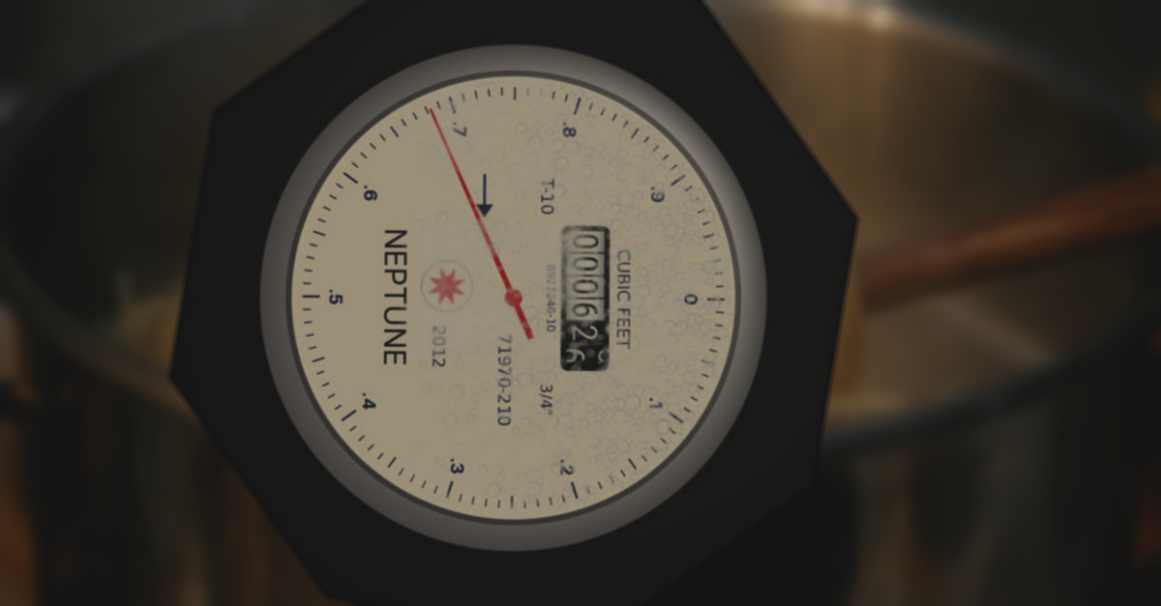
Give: 625.68 ft³
